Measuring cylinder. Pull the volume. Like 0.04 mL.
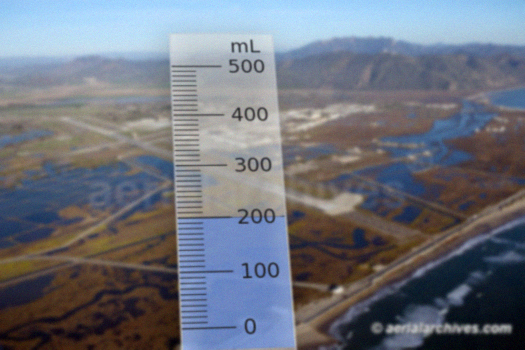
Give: 200 mL
